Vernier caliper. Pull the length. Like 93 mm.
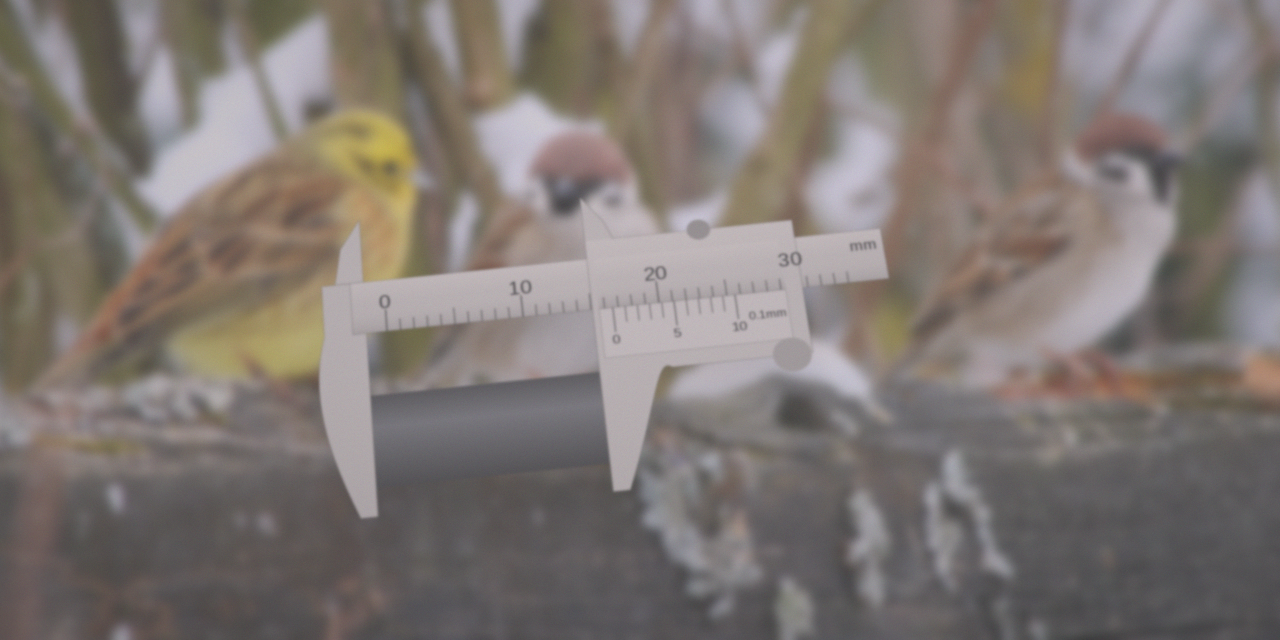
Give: 16.6 mm
